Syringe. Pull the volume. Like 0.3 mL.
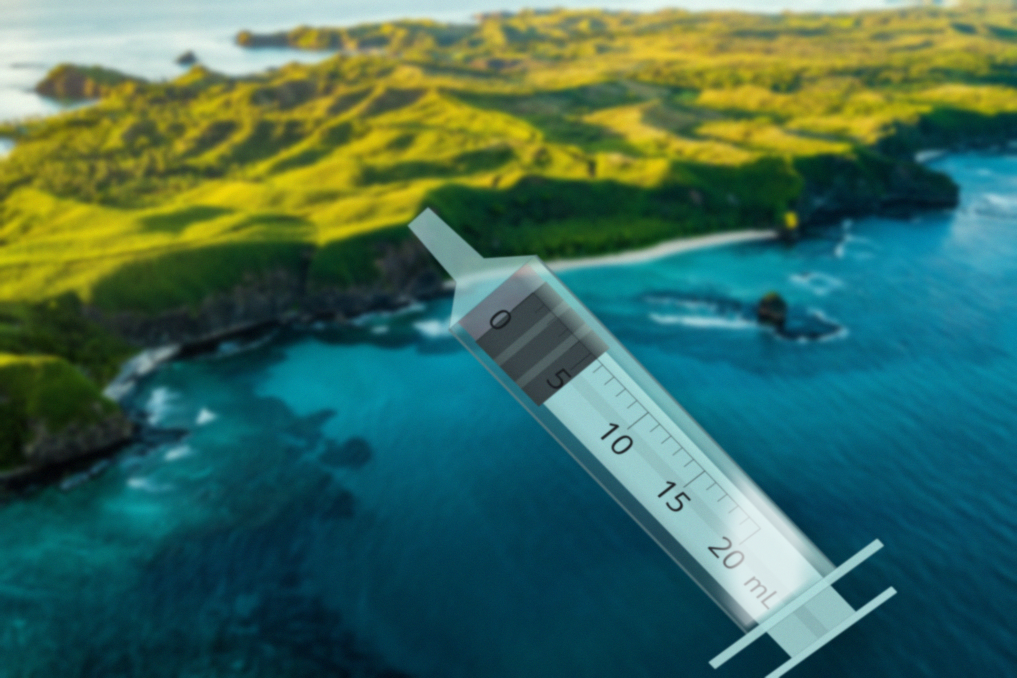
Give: 0 mL
